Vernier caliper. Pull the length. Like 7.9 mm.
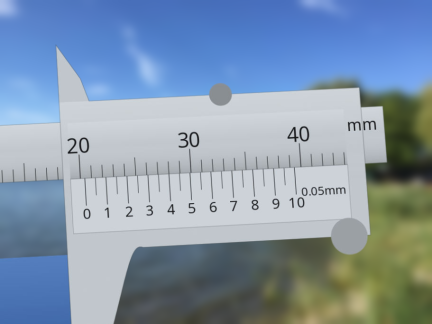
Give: 20.4 mm
